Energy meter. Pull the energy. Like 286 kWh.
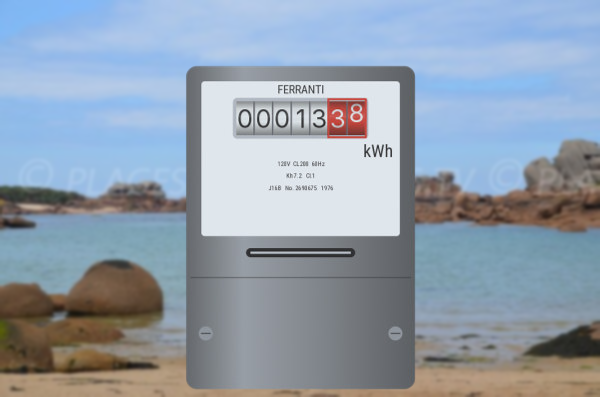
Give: 13.38 kWh
